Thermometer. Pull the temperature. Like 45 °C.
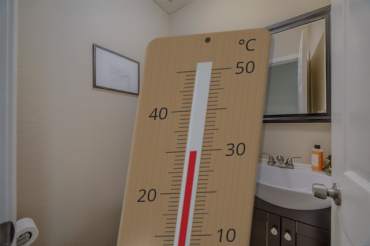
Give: 30 °C
